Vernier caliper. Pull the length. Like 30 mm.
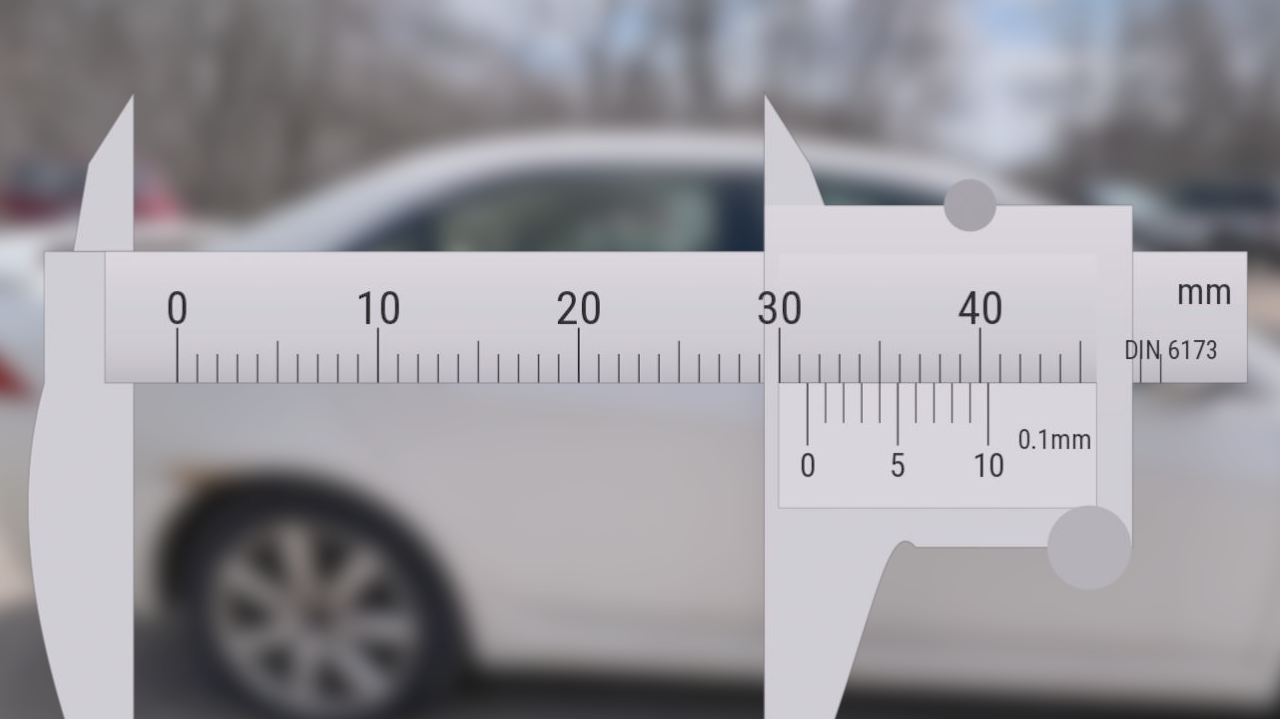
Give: 31.4 mm
